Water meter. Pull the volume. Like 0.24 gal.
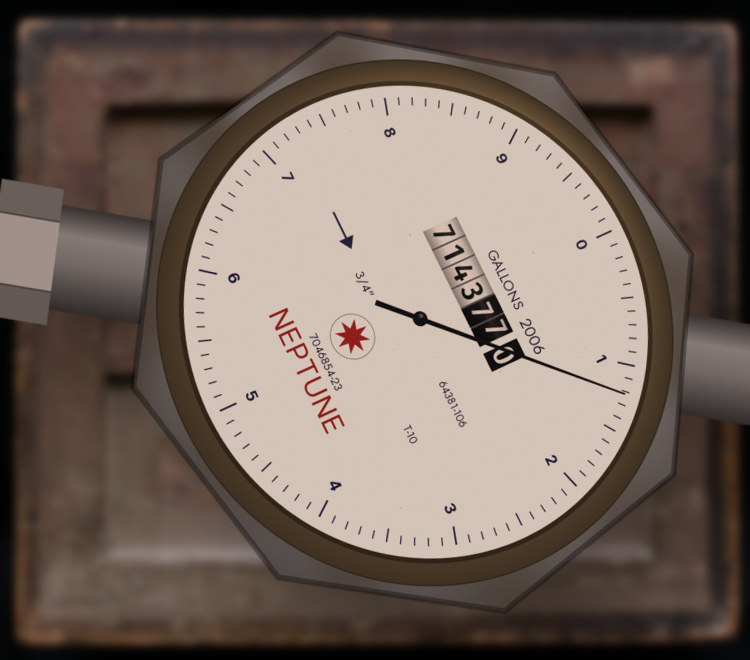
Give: 7143771.2 gal
